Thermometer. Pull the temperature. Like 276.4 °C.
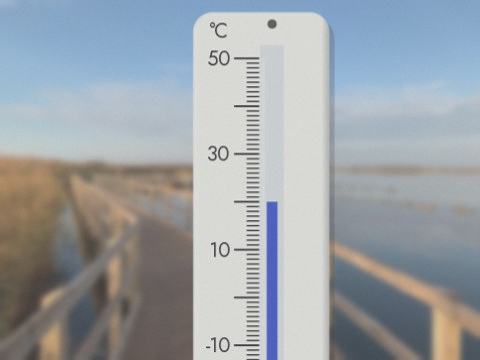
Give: 20 °C
